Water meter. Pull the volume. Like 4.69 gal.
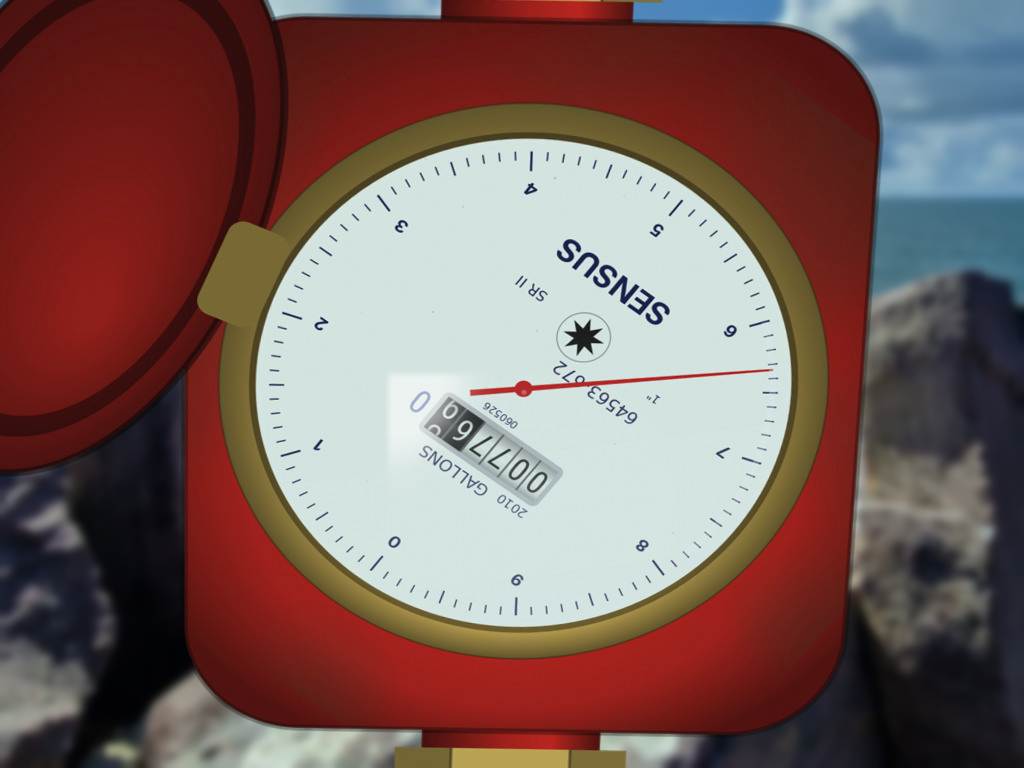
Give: 77686.3 gal
